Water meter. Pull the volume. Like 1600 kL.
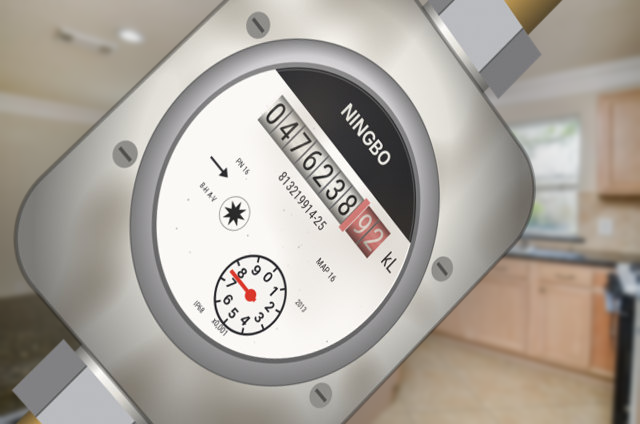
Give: 476238.927 kL
